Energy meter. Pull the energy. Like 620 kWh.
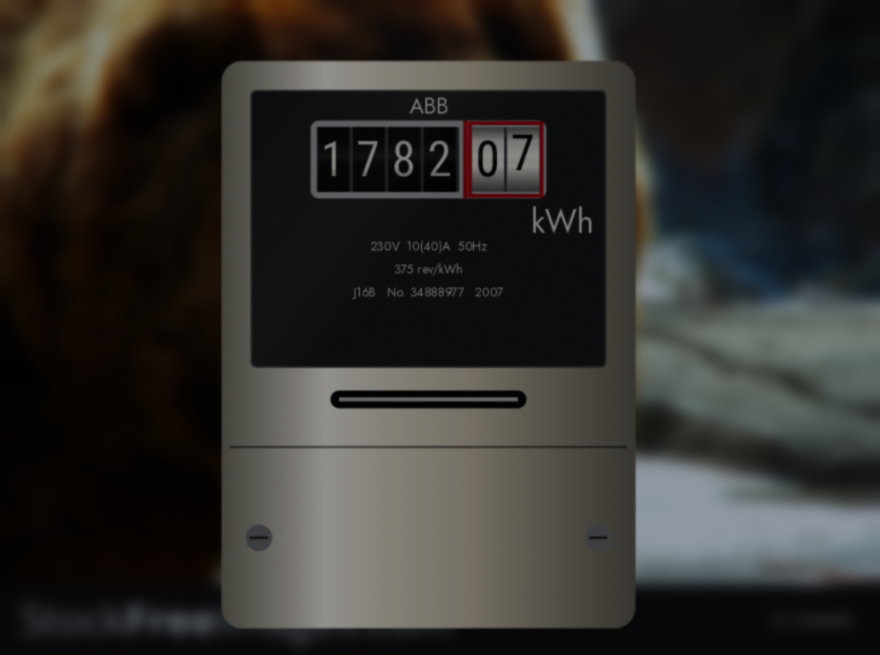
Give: 1782.07 kWh
